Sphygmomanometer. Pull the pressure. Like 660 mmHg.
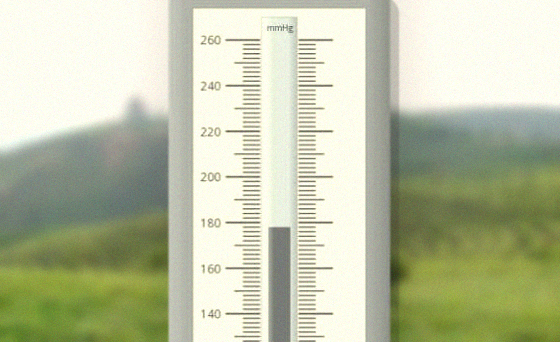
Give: 178 mmHg
